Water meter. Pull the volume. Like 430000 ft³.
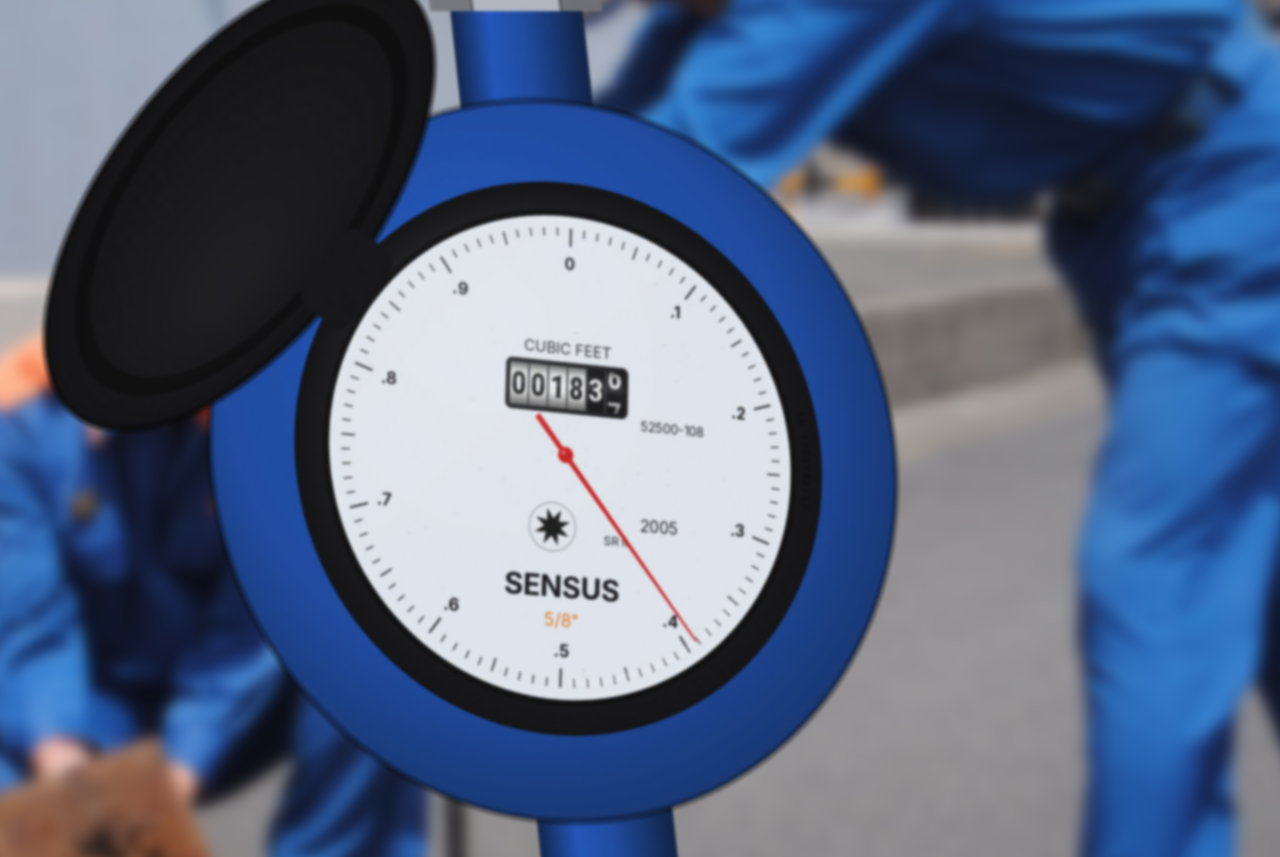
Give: 1836.39 ft³
